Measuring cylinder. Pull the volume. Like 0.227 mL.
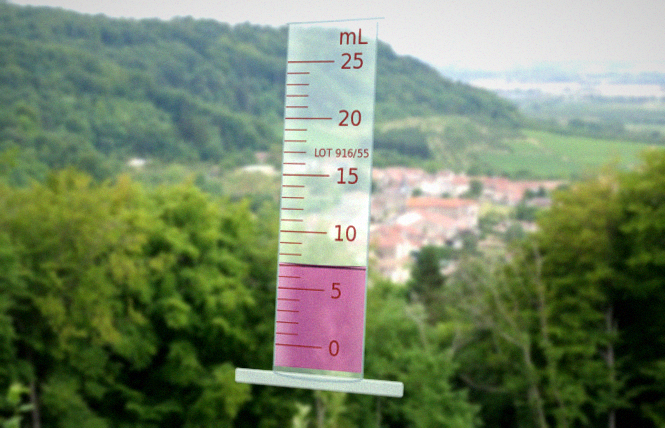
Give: 7 mL
